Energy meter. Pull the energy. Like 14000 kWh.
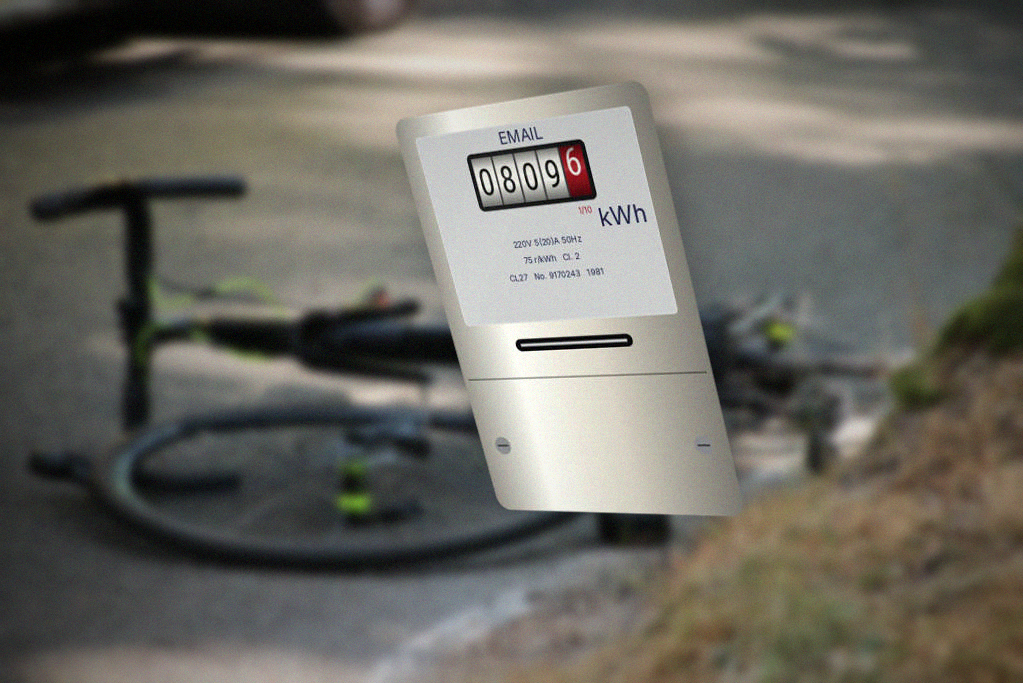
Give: 809.6 kWh
